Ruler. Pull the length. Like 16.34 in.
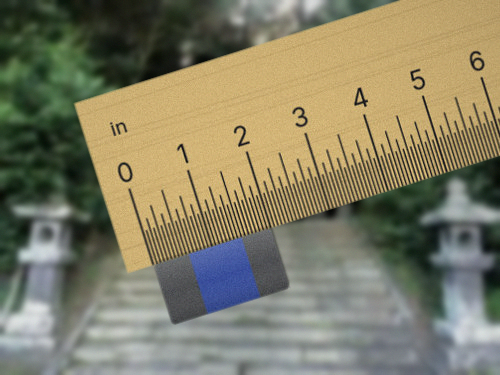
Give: 2 in
